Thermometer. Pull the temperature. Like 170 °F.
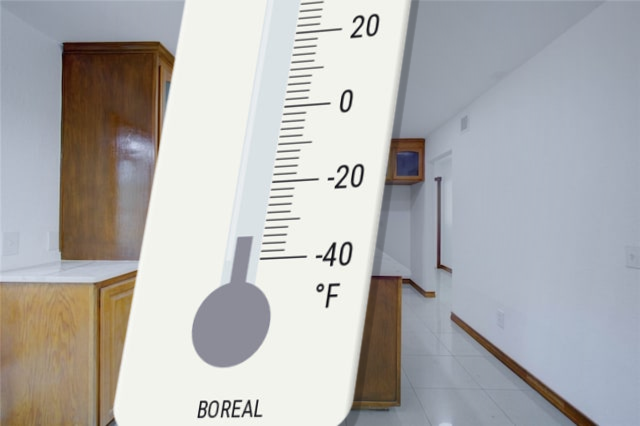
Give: -34 °F
